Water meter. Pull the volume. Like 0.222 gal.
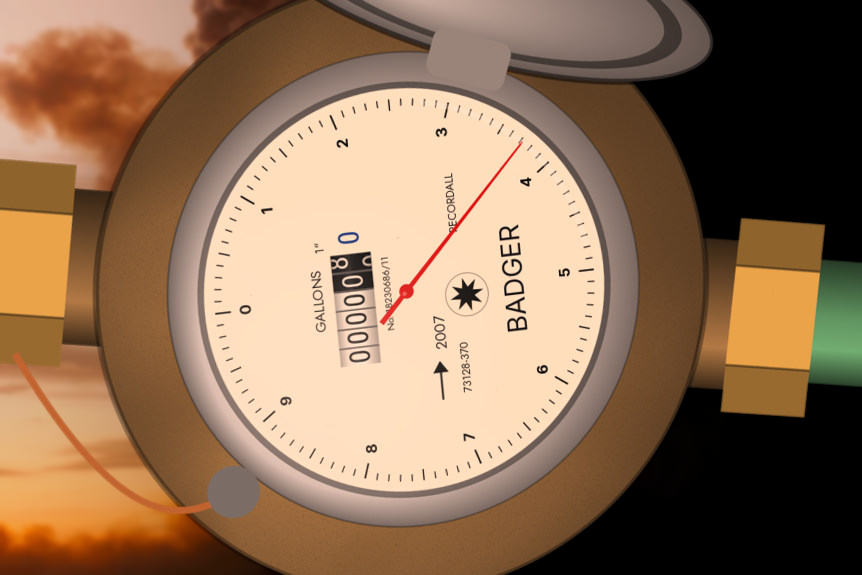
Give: 83.7 gal
